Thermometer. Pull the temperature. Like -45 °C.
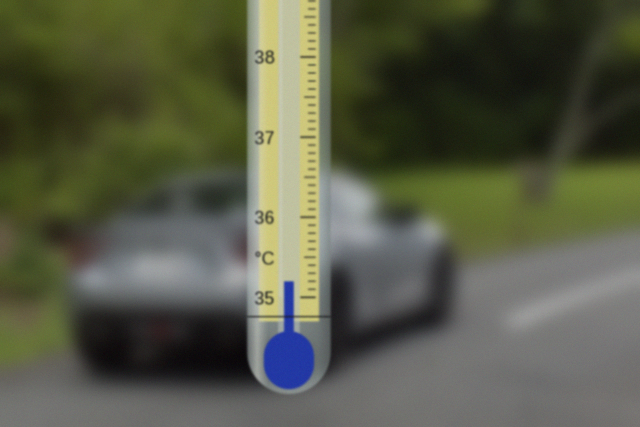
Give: 35.2 °C
